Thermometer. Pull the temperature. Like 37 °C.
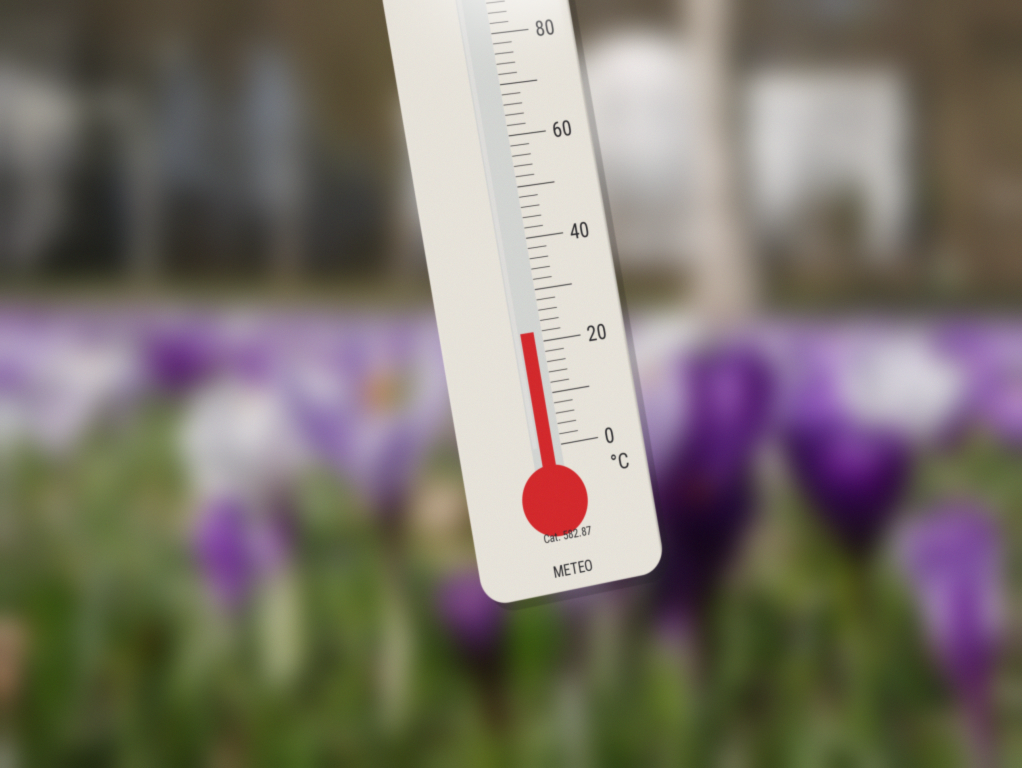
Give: 22 °C
